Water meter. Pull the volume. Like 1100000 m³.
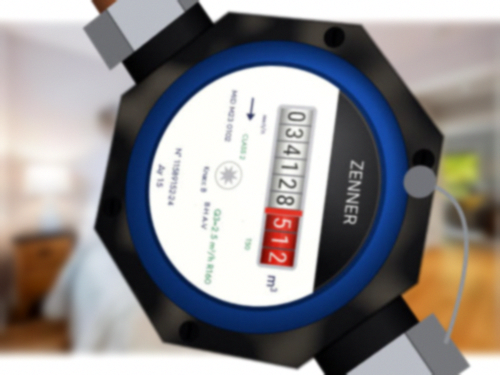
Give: 34128.512 m³
